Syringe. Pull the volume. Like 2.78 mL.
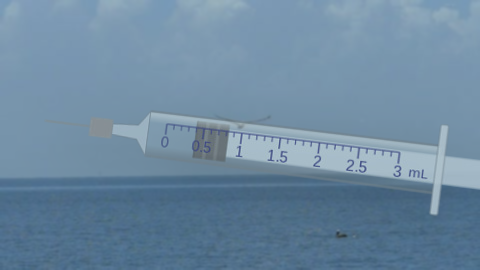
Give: 0.4 mL
